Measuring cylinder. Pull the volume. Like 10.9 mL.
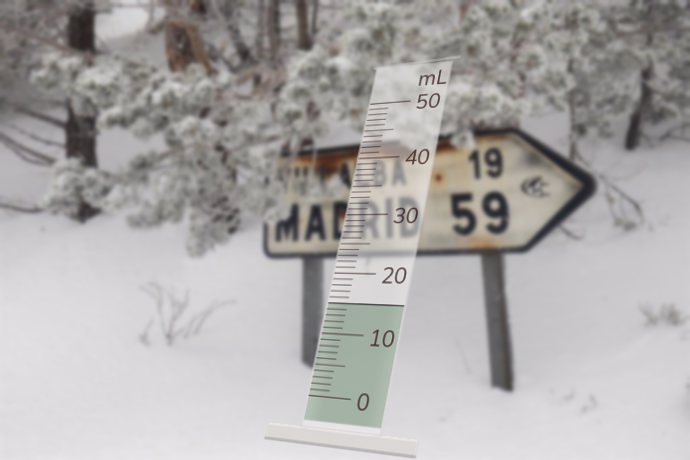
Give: 15 mL
